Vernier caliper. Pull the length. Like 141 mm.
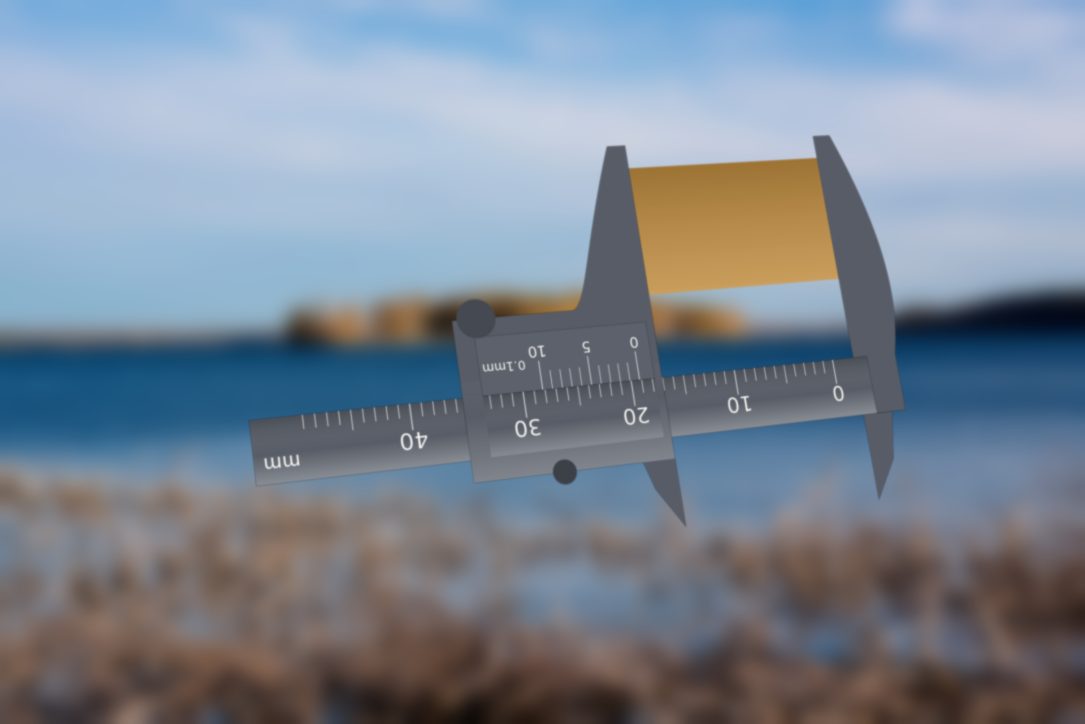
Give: 19.2 mm
